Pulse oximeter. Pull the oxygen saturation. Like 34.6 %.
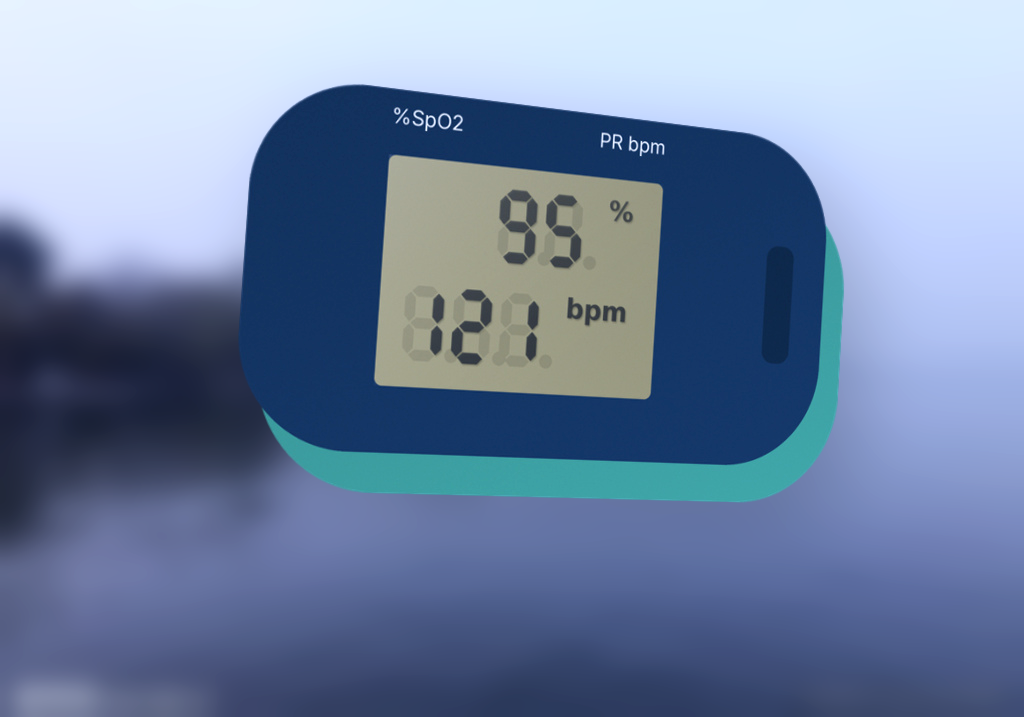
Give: 95 %
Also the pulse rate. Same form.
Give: 121 bpm
